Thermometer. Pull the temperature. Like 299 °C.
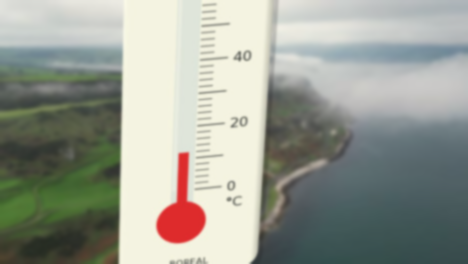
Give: 12 °C
